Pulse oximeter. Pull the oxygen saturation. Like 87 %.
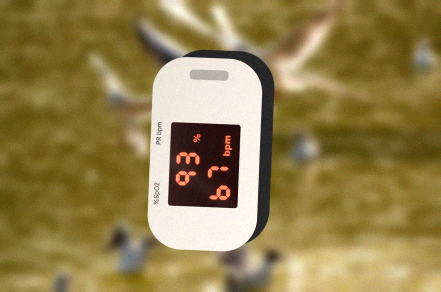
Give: 93 %
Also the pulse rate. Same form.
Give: 67 bpm
